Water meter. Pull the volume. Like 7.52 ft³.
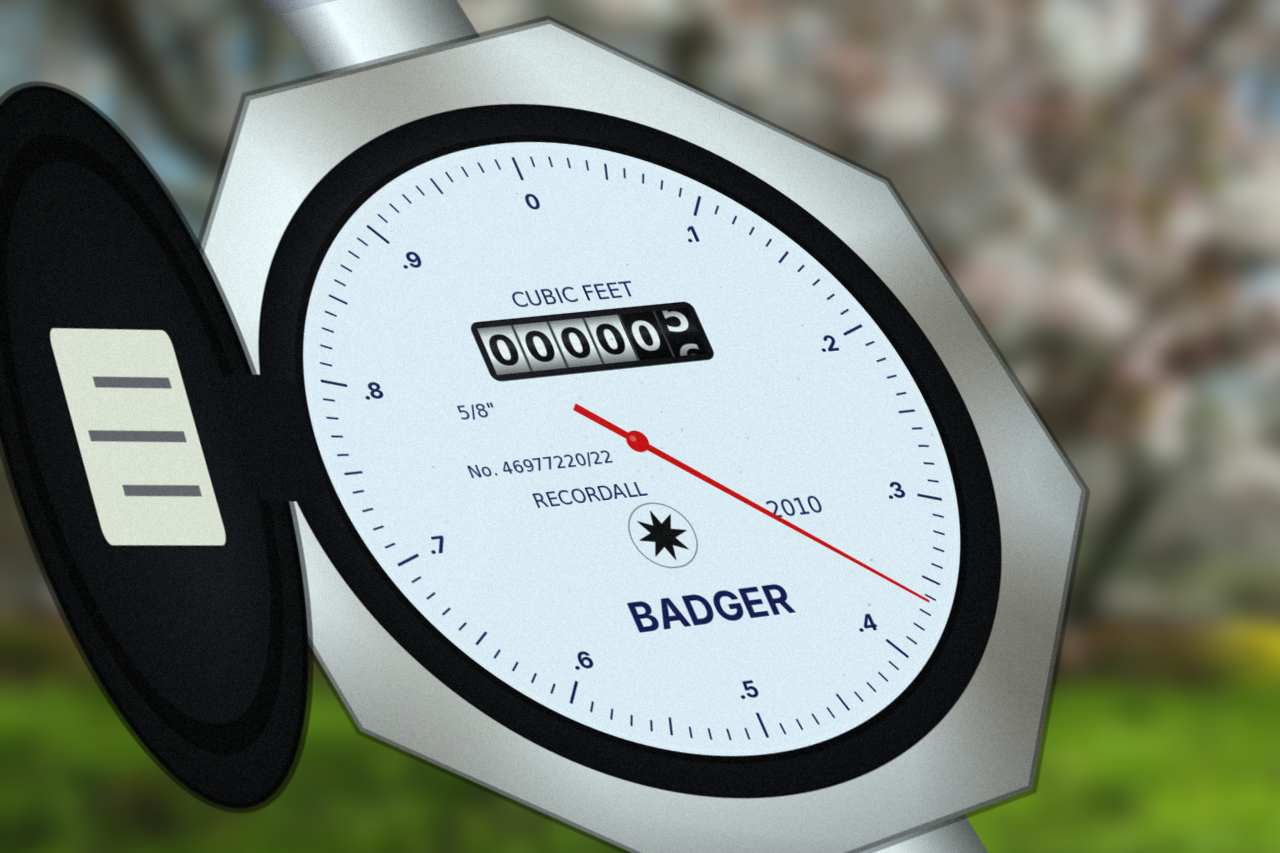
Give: 5.36 ft³
